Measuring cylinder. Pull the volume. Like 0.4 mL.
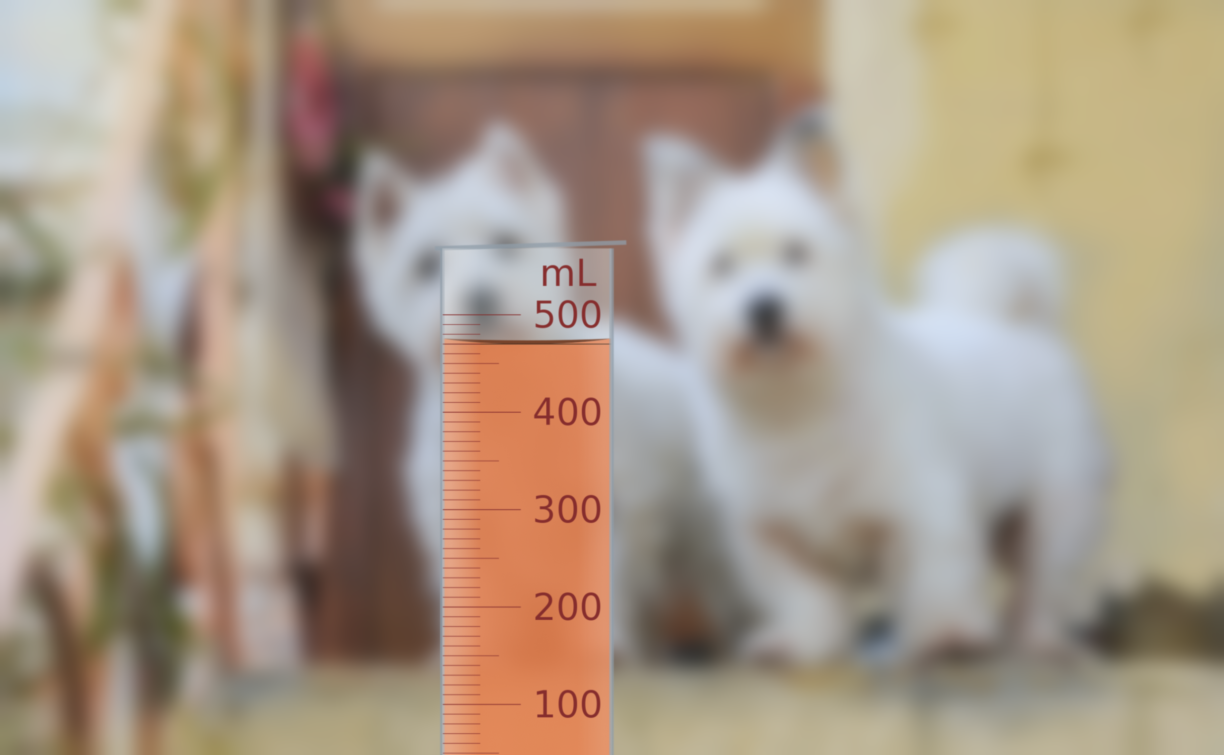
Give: 470 mL
